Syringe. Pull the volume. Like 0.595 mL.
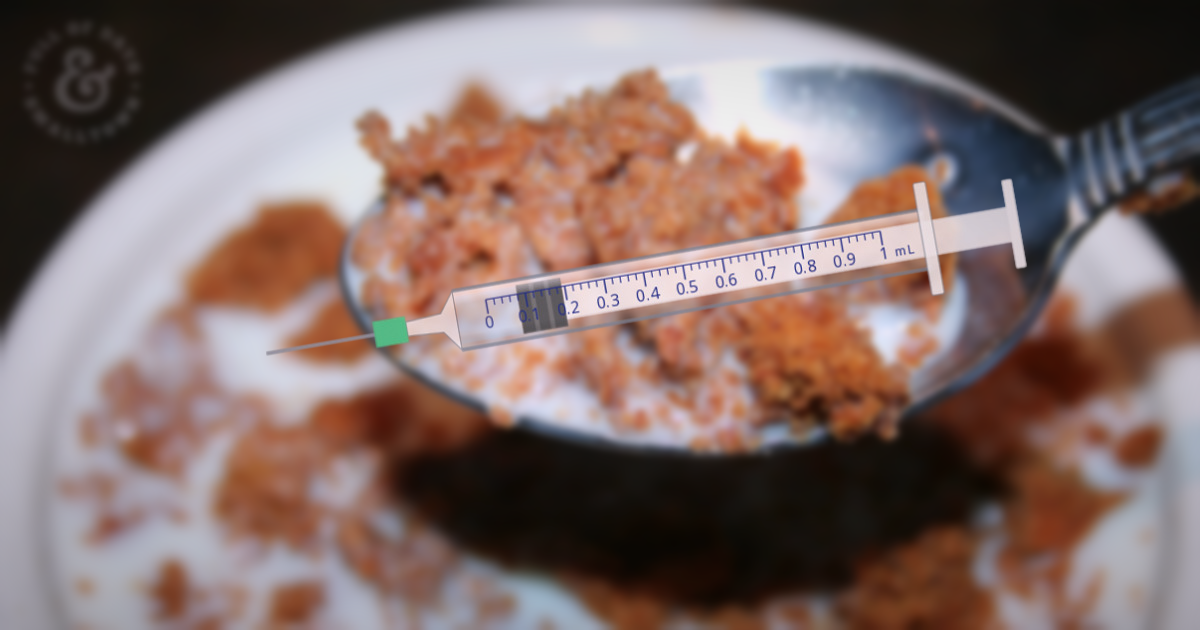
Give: 0.08 mL
